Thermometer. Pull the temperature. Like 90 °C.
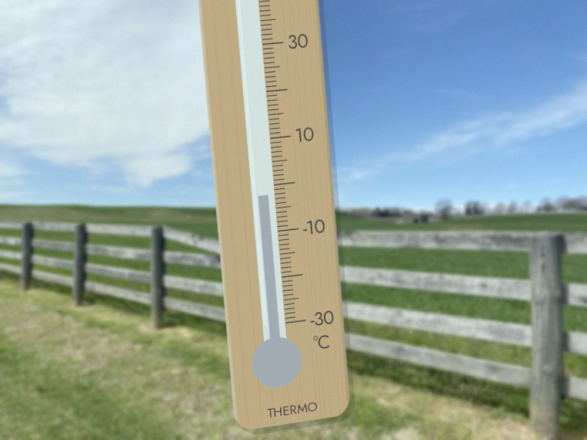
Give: -2 °C
